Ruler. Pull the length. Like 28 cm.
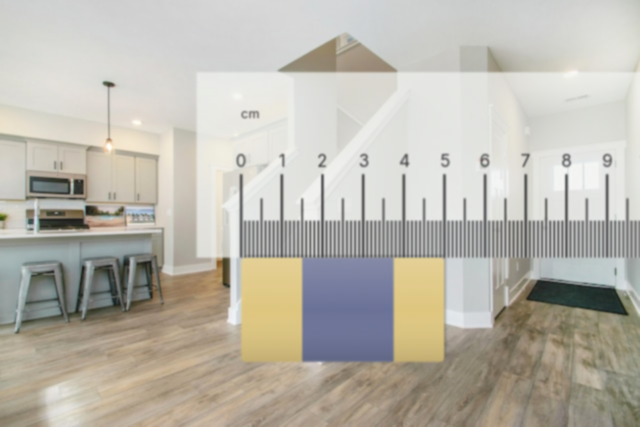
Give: 5 cm
